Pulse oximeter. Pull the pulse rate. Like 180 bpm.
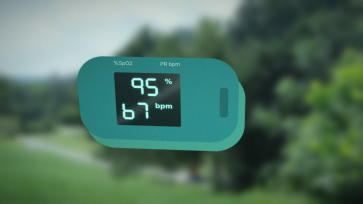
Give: 67 bpm
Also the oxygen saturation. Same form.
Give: 95 %
